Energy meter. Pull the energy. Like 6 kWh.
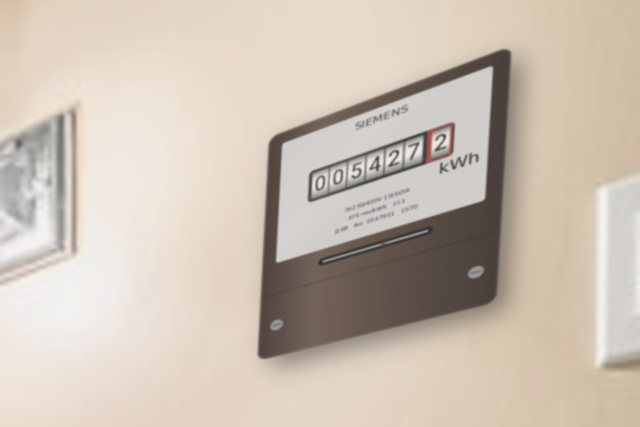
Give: 5427.2 kWh
